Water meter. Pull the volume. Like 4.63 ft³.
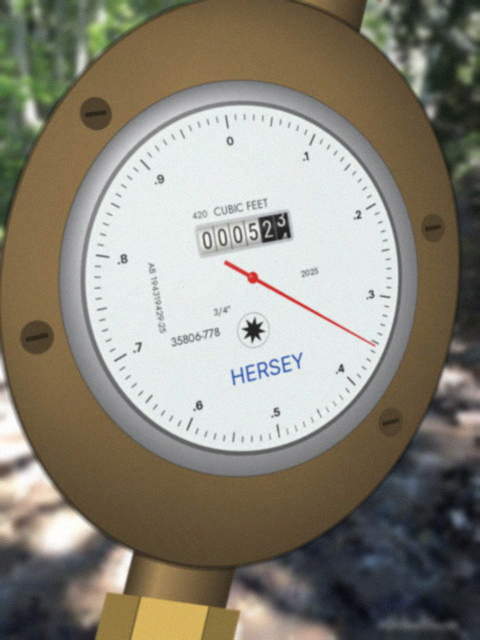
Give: 523.35 ft³
